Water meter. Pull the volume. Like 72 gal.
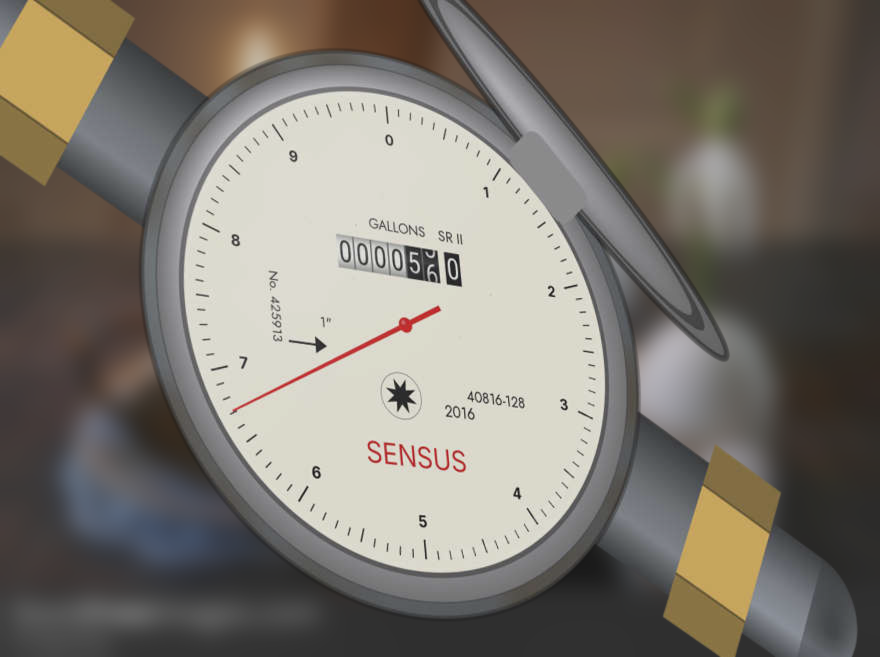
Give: 556.7 gal
